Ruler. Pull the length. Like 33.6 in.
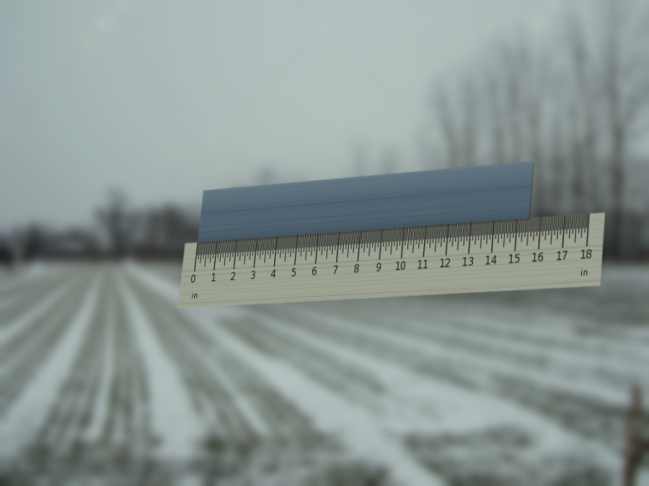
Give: 15.5 in
